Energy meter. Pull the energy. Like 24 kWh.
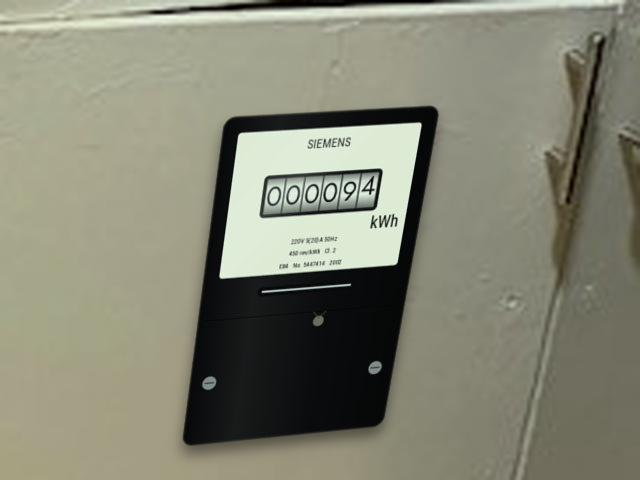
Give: 94 kWh
